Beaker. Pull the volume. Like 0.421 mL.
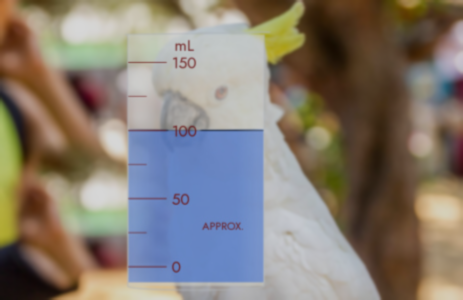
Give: 100 mL
